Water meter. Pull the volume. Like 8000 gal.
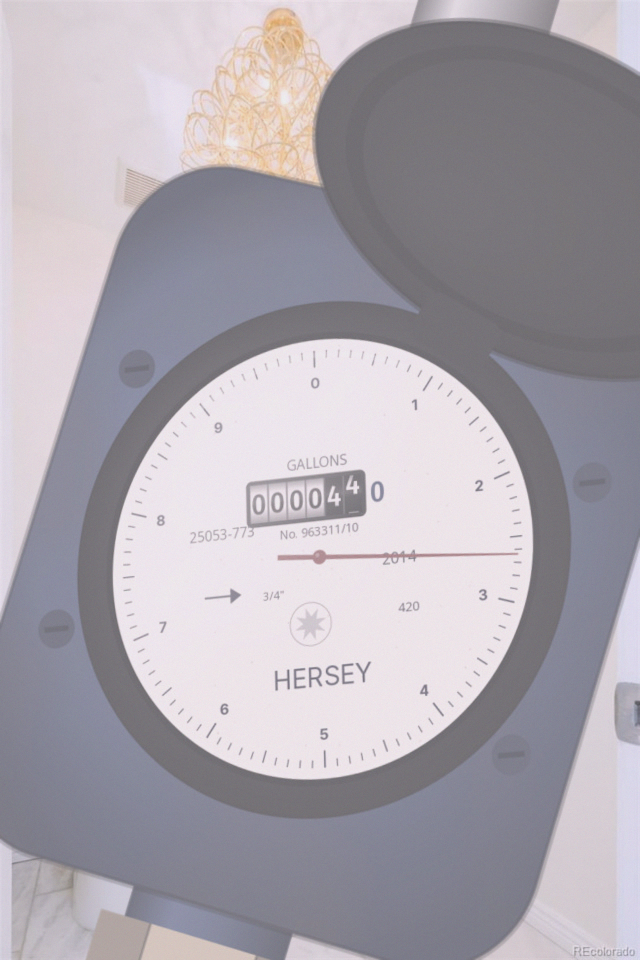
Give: 442.6 gal
